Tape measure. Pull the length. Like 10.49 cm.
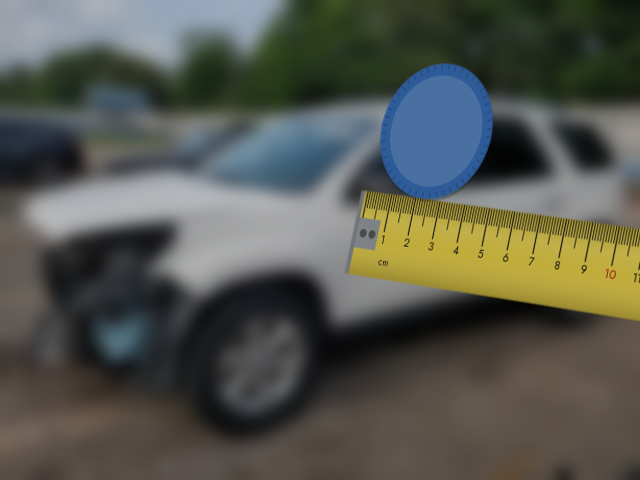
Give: 4.5 cm
